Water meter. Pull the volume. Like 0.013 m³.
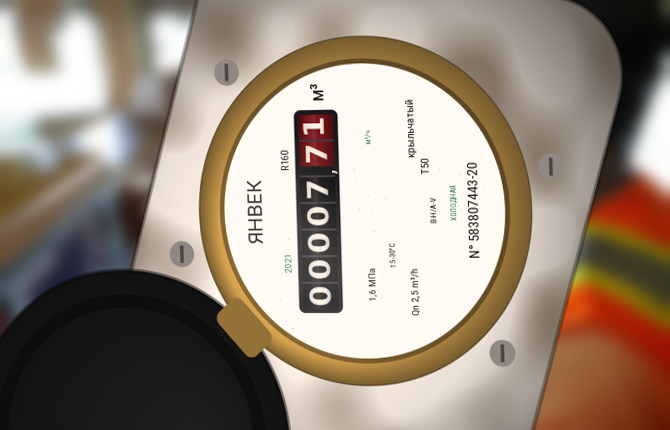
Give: 7.71 m³
